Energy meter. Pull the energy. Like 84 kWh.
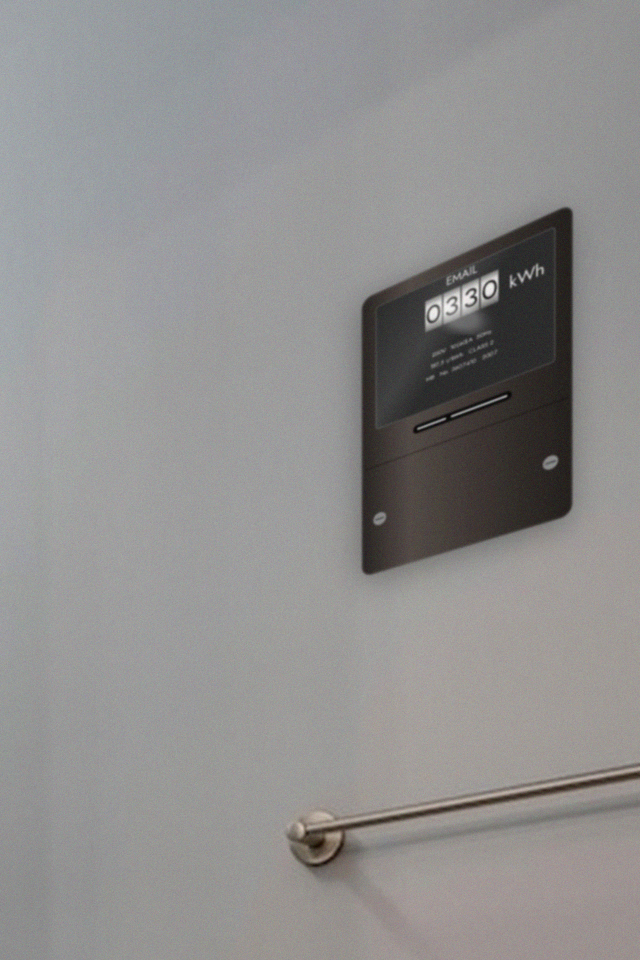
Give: 330 kWh
